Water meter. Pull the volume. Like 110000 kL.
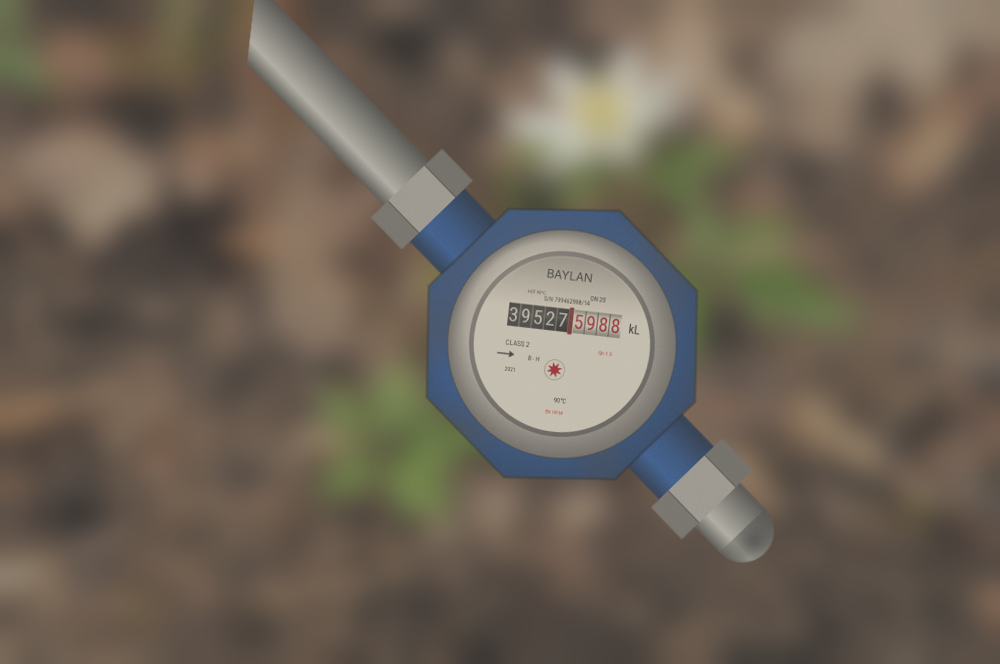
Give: 39527.5988 kL
